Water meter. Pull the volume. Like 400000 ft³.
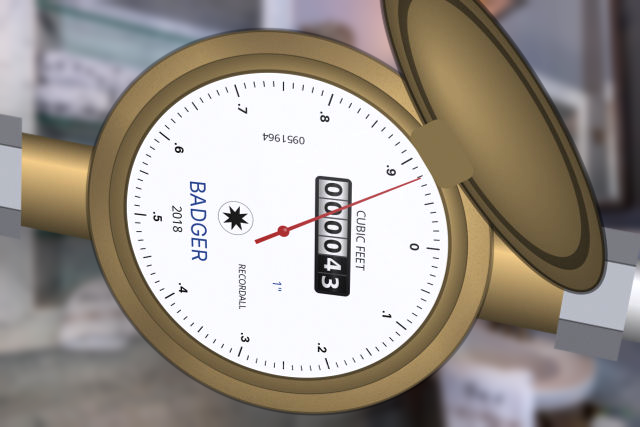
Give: 42.92 ft³
